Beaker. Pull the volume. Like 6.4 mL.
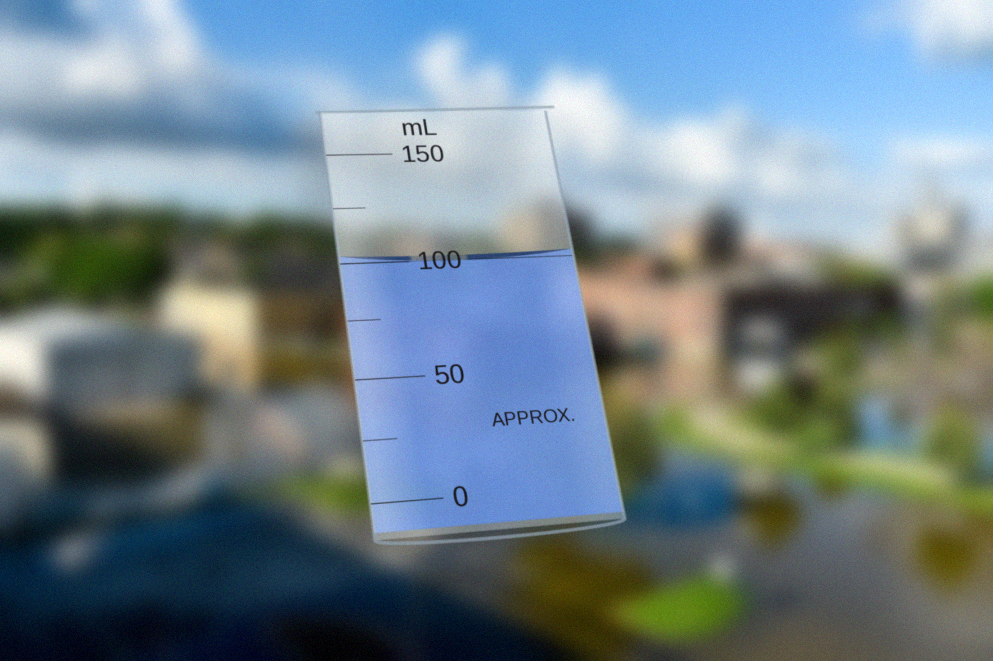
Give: 100 mL
